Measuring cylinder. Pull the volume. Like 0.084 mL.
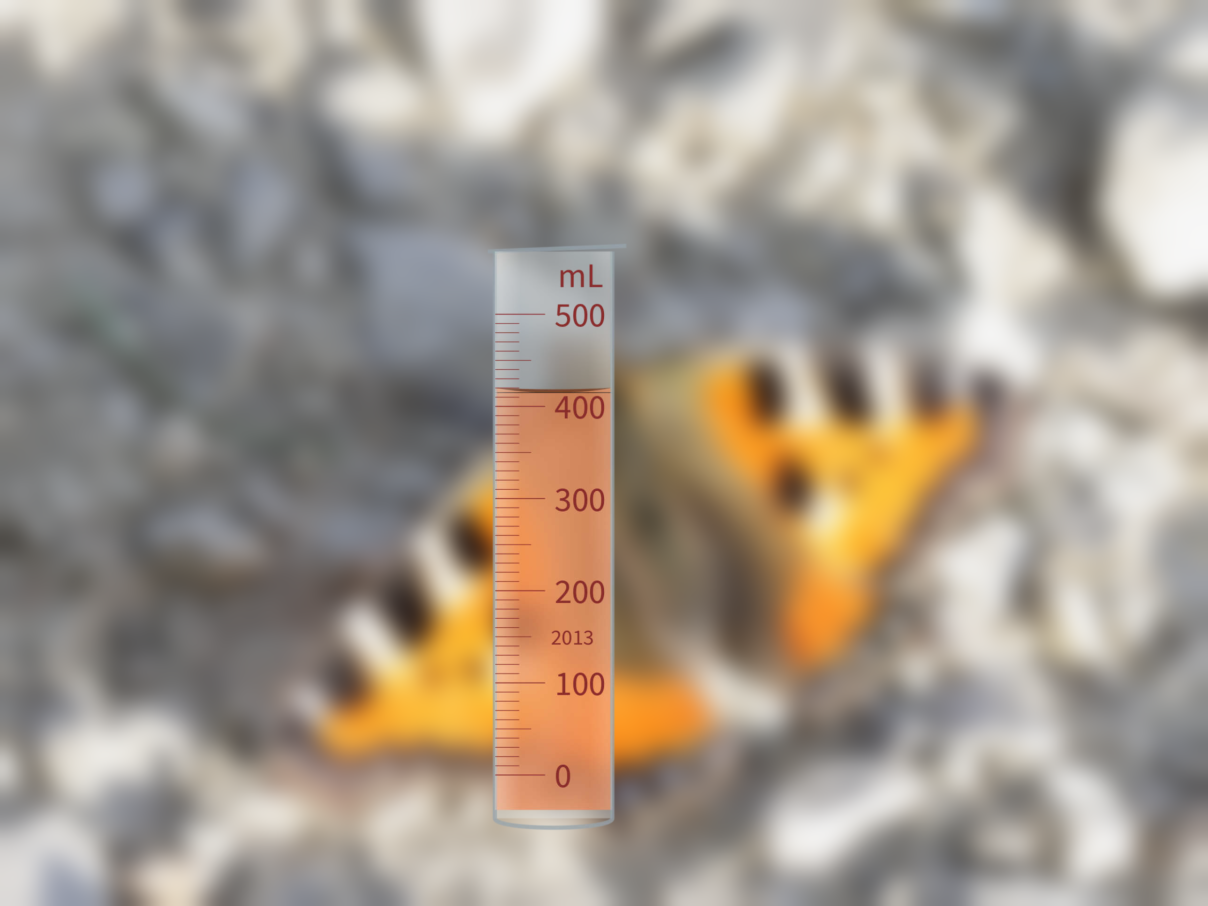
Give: 415 mL
